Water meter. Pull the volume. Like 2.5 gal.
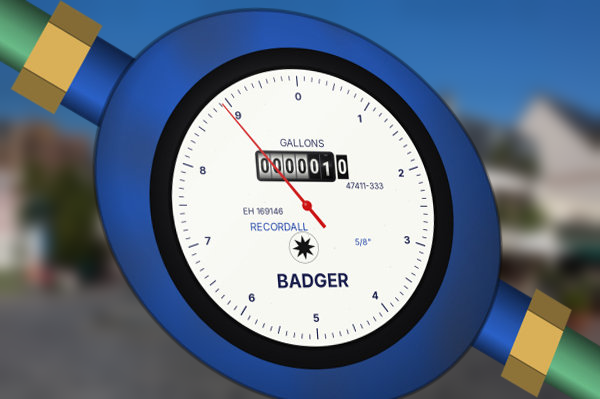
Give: 8.9 gal
